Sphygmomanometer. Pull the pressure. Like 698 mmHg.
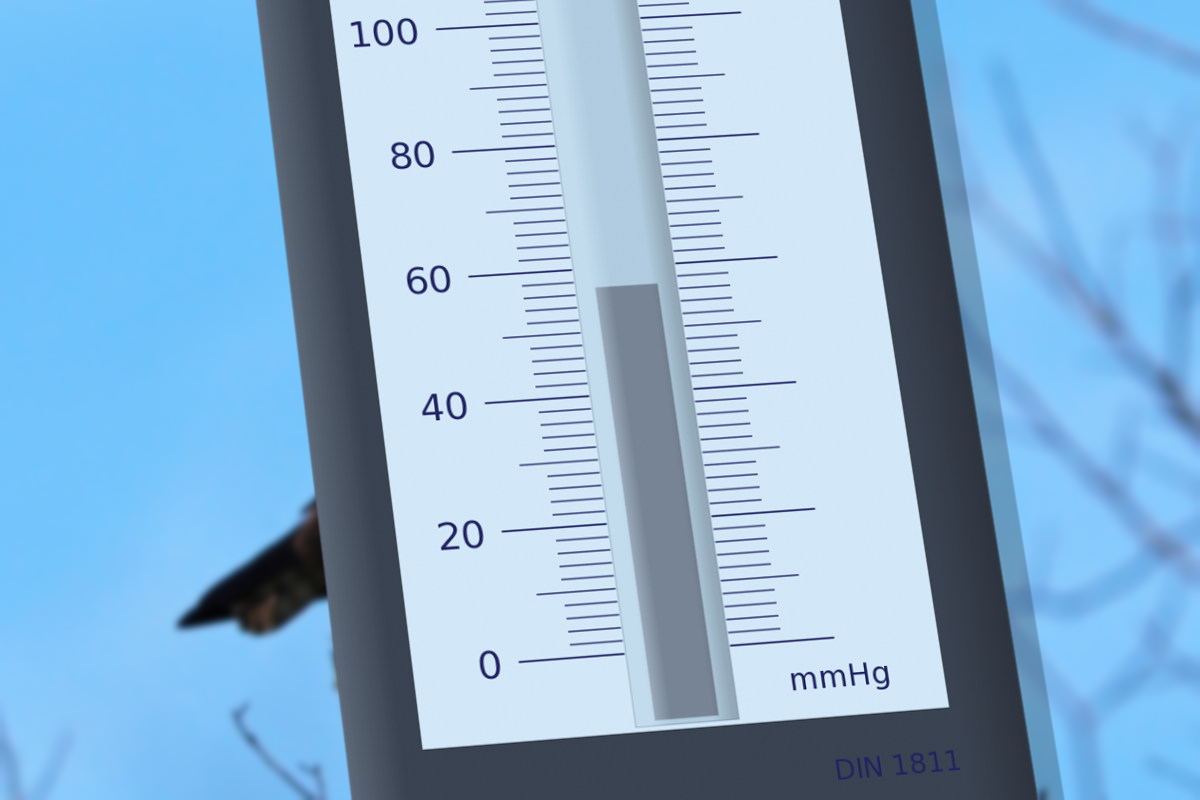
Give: 57 mmHg
